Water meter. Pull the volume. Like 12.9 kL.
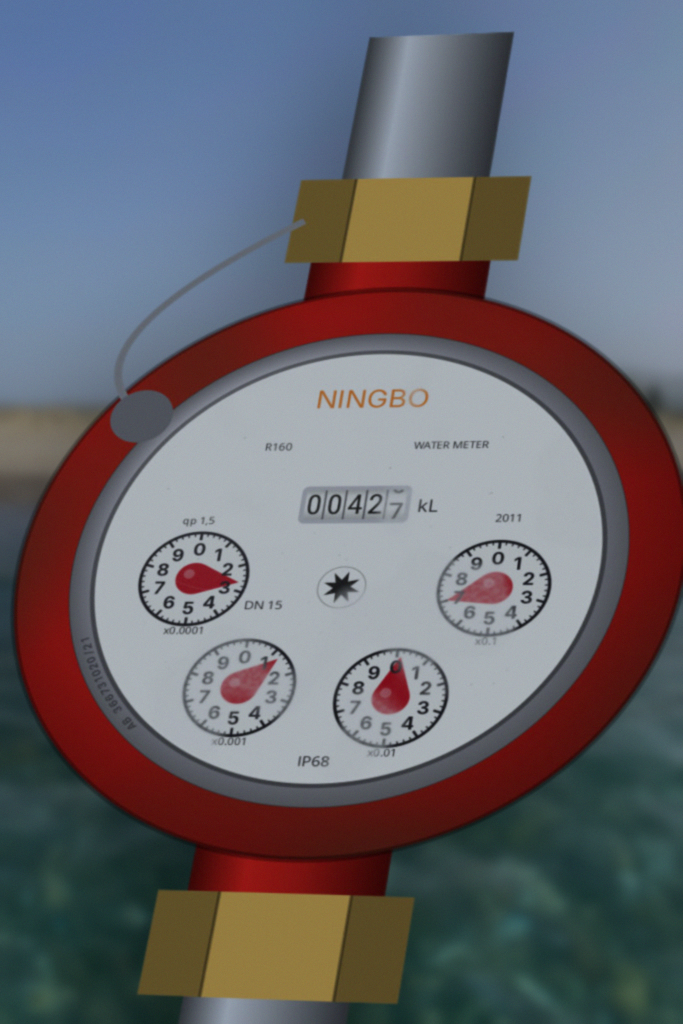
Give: 426.7012 kL
